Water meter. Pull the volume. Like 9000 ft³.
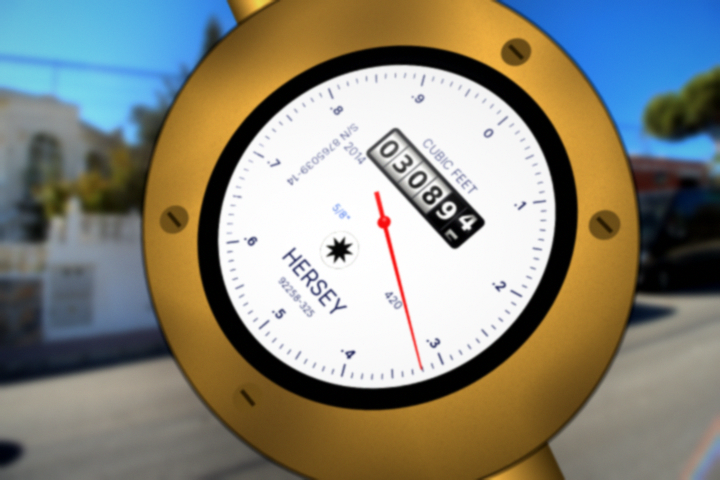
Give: 30894.32 ft³
